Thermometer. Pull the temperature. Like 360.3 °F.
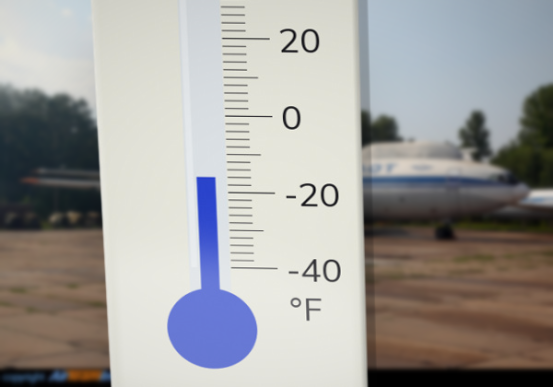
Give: -16 °F
